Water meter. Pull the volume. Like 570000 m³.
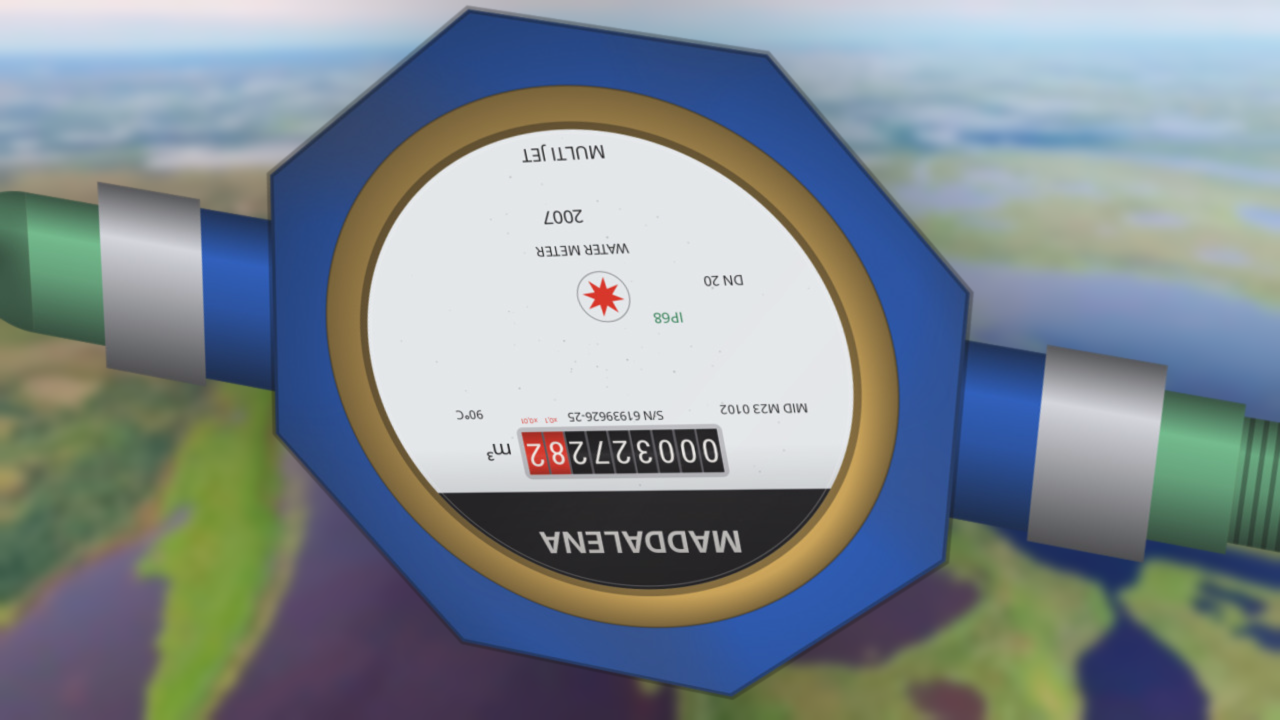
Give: 3272.82 m³
